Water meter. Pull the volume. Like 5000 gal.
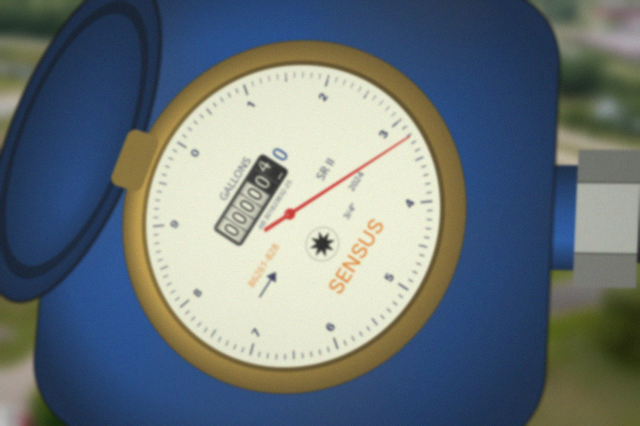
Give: 43.2 gal
